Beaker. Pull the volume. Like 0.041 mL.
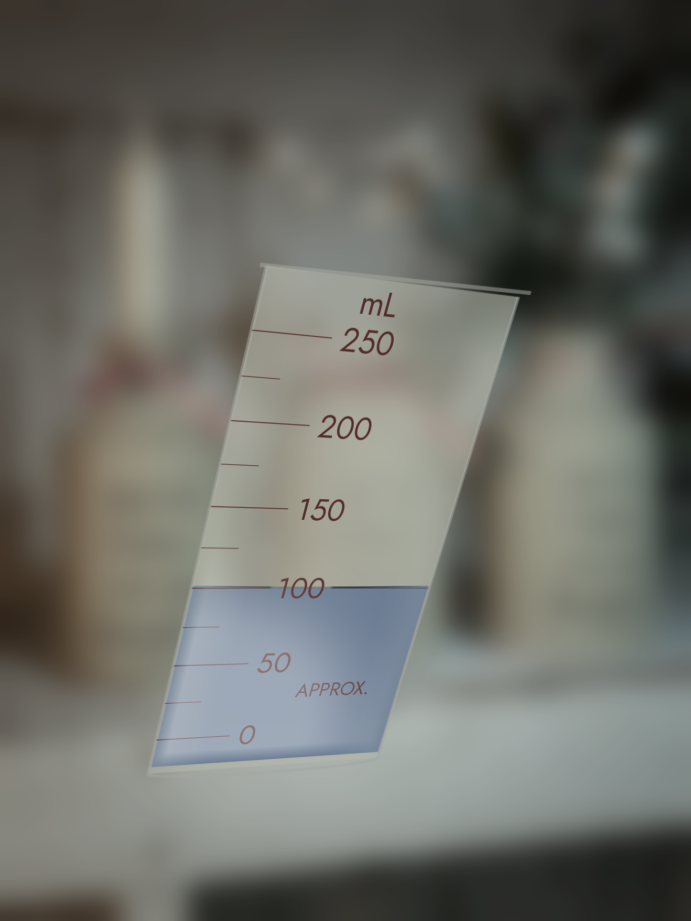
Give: 100 mL
